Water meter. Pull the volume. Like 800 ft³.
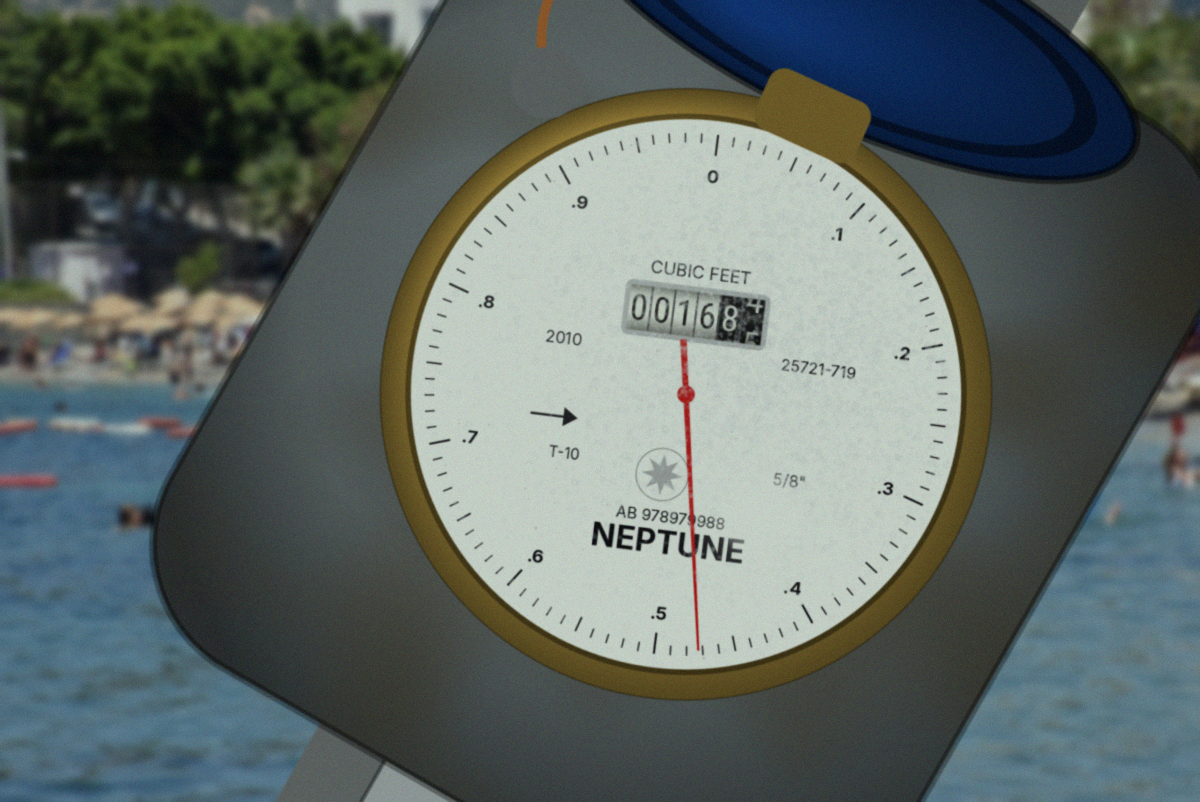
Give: 1684.47 ft³
